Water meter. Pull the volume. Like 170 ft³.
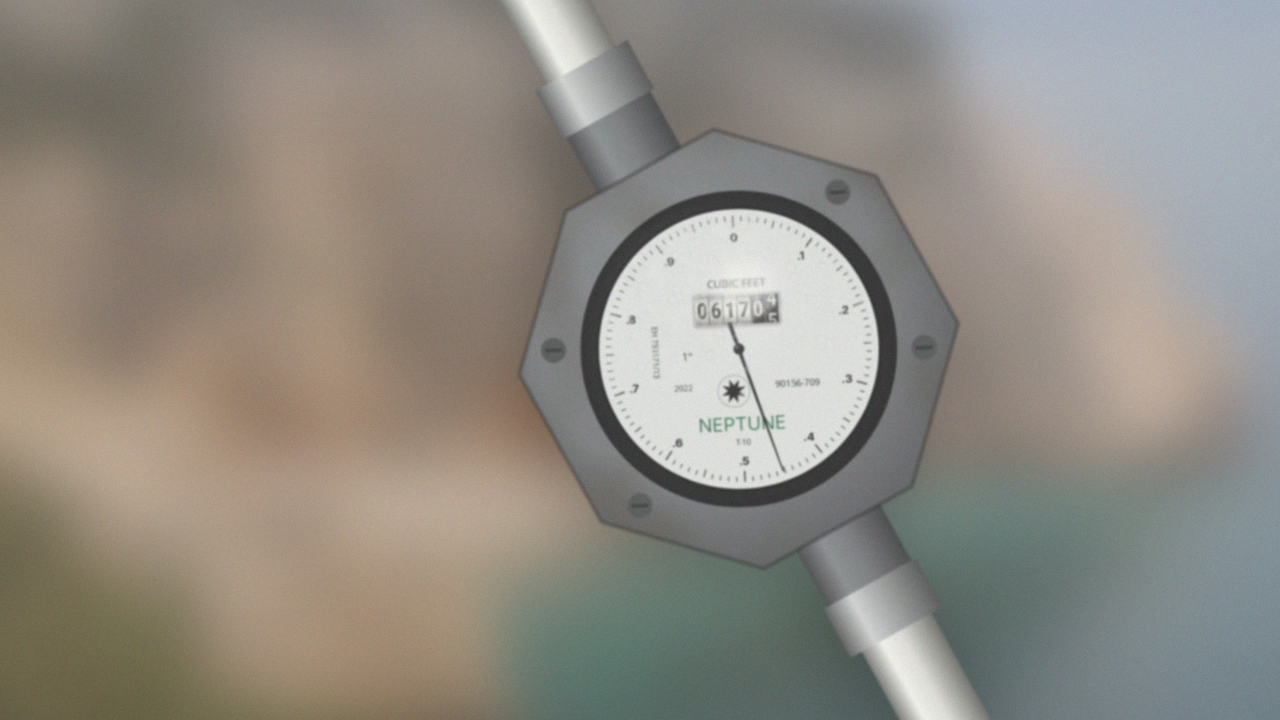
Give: 61704.45 ft³
